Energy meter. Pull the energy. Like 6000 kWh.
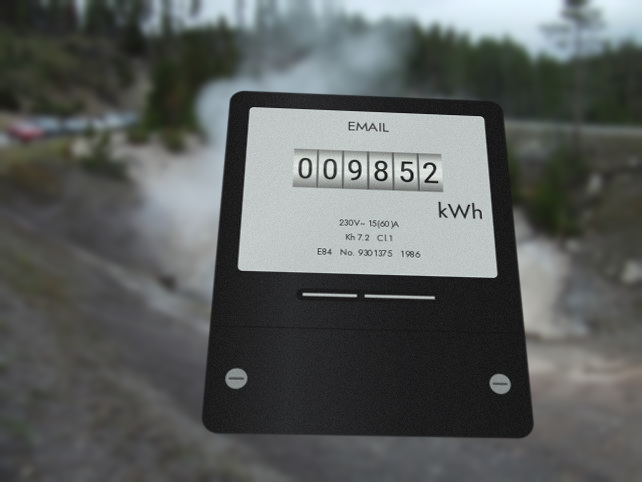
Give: 9852 kWh
